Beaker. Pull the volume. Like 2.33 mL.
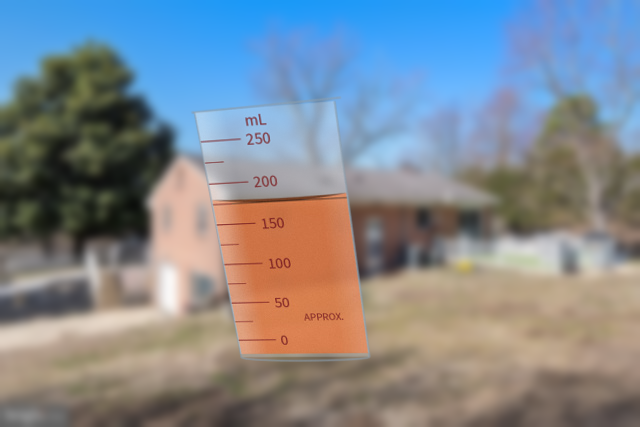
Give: 175 mL
